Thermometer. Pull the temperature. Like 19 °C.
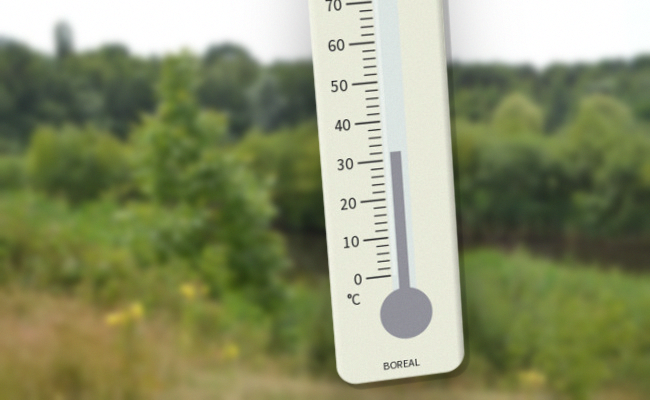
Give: 32 °C
